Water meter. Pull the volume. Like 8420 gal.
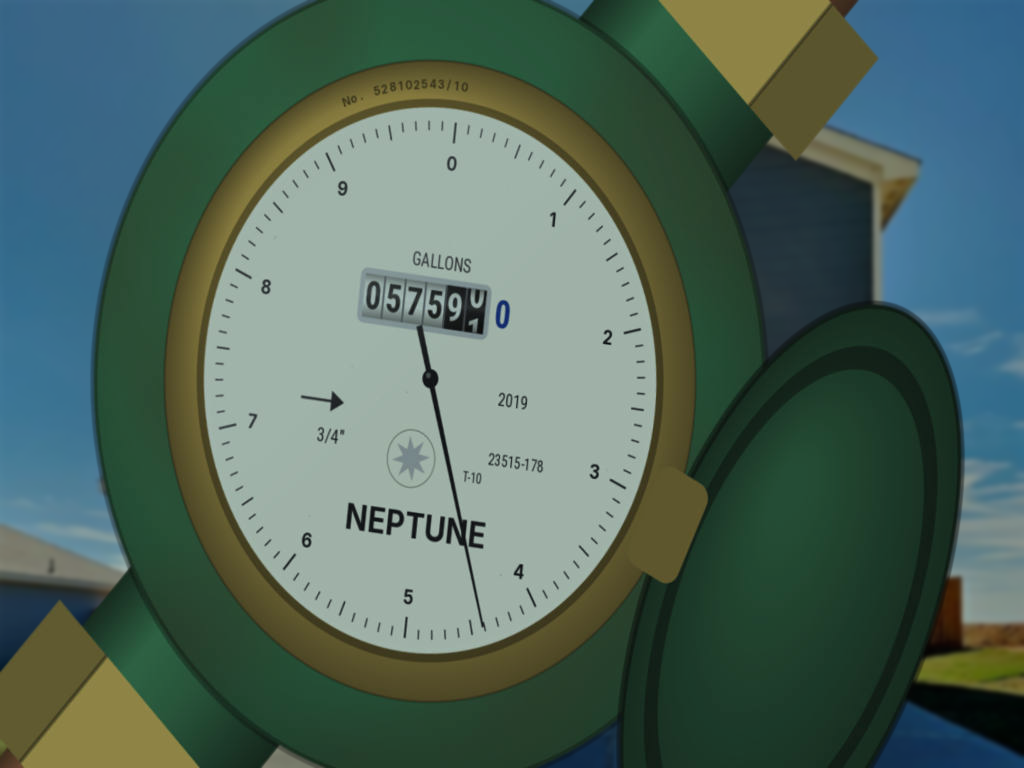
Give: 575904.4 gal
